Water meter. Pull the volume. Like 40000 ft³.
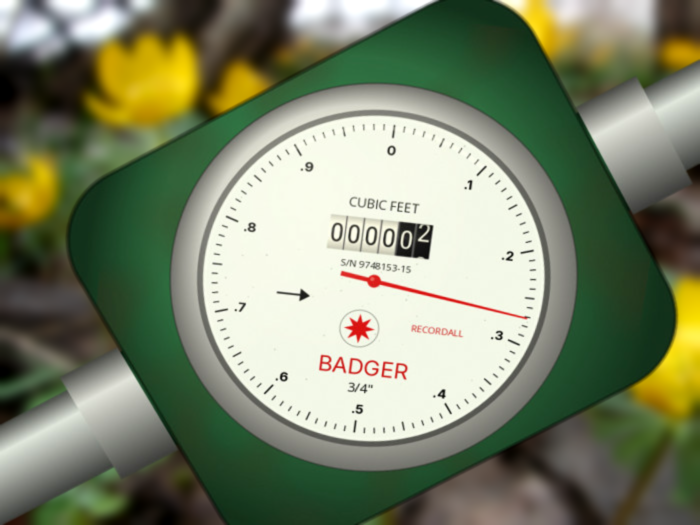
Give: 2.27 ft³
